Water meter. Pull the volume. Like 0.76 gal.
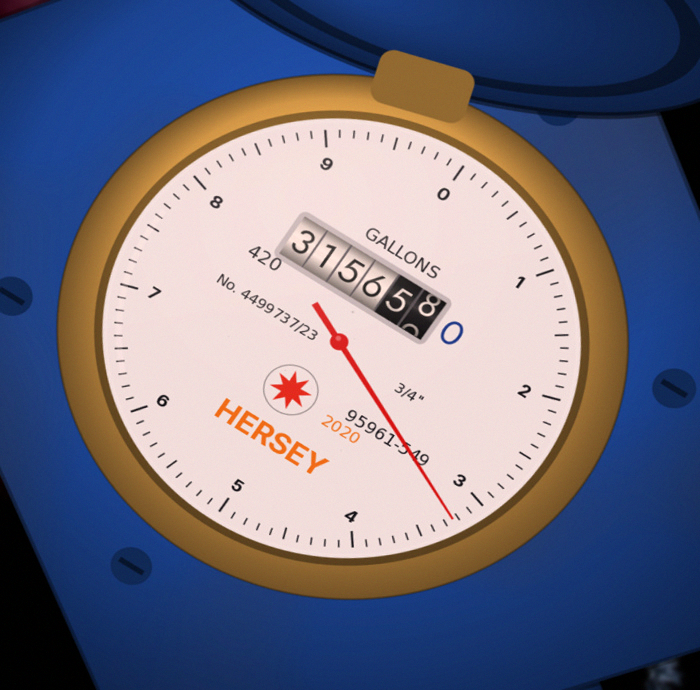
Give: 3156583.2 gal
